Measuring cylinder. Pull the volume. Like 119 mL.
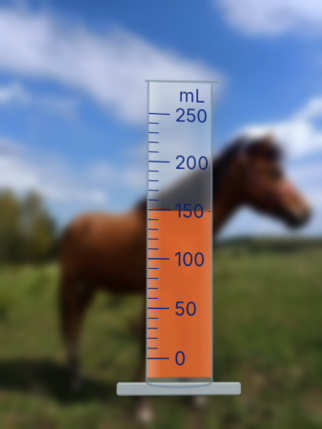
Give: 150 mL
